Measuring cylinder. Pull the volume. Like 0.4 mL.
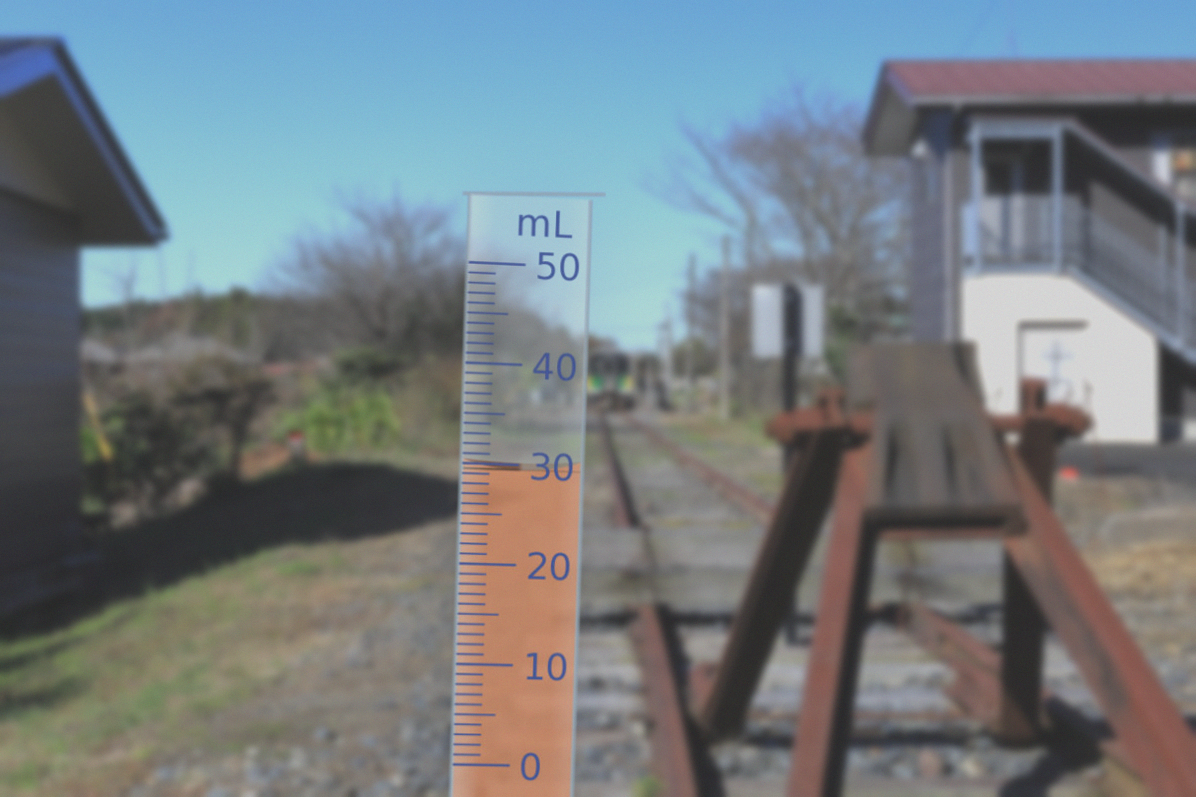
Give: 29.5 mL
